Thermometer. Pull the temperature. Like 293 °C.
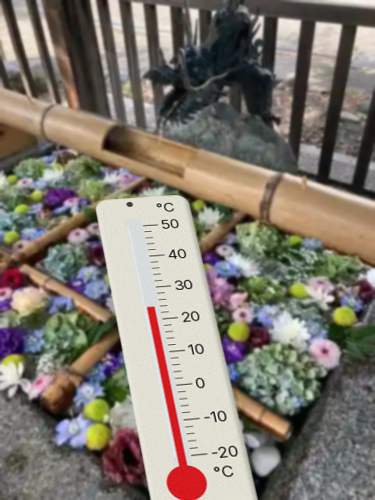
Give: 24 °C
